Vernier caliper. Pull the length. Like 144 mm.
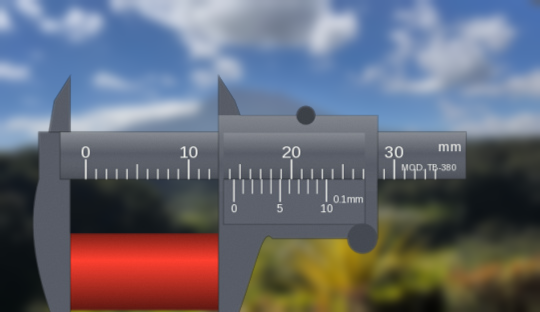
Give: 14.4 mm
